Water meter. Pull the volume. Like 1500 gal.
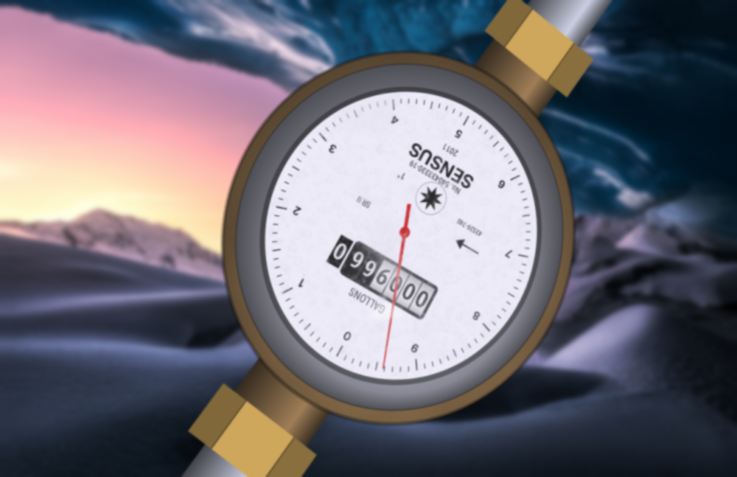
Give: 9659.4 gal
